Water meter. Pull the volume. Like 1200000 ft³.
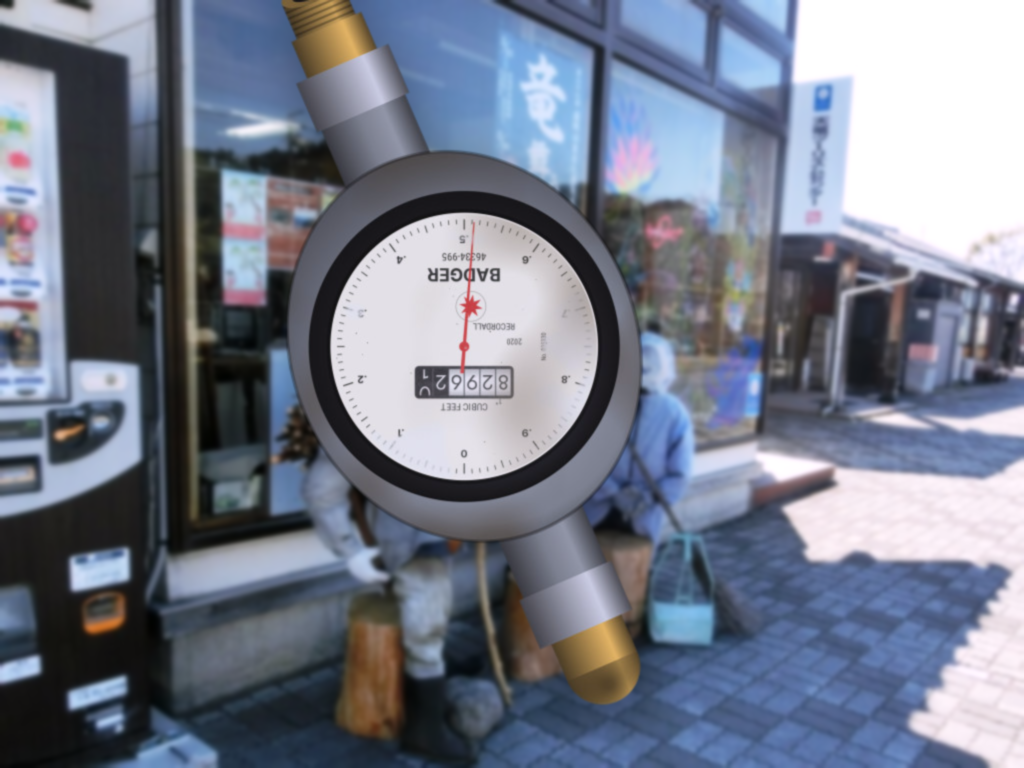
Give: 829620.51 ft³
